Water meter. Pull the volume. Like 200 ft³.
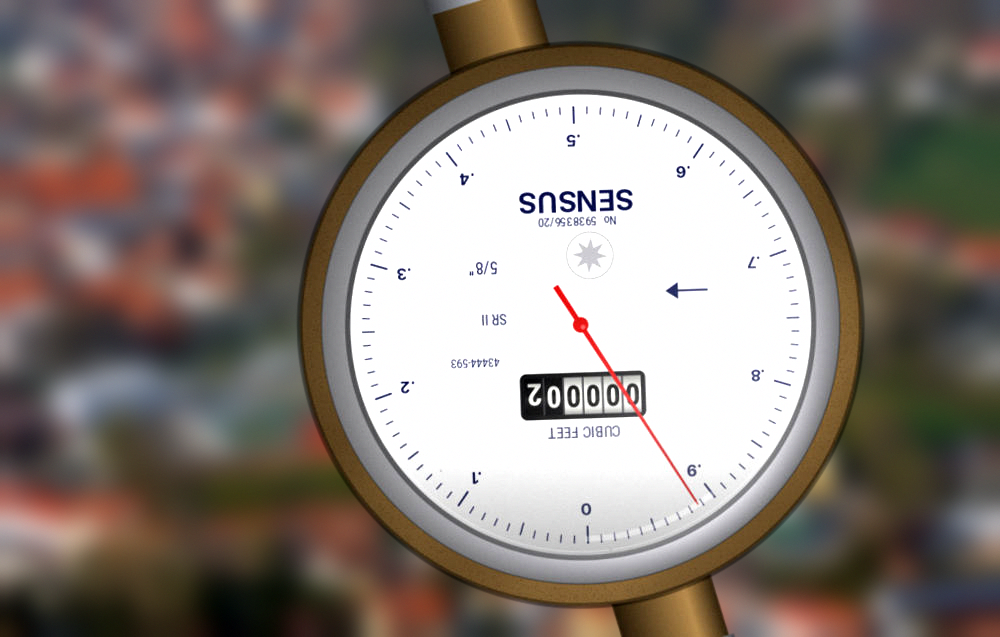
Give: 1.91 ft³
